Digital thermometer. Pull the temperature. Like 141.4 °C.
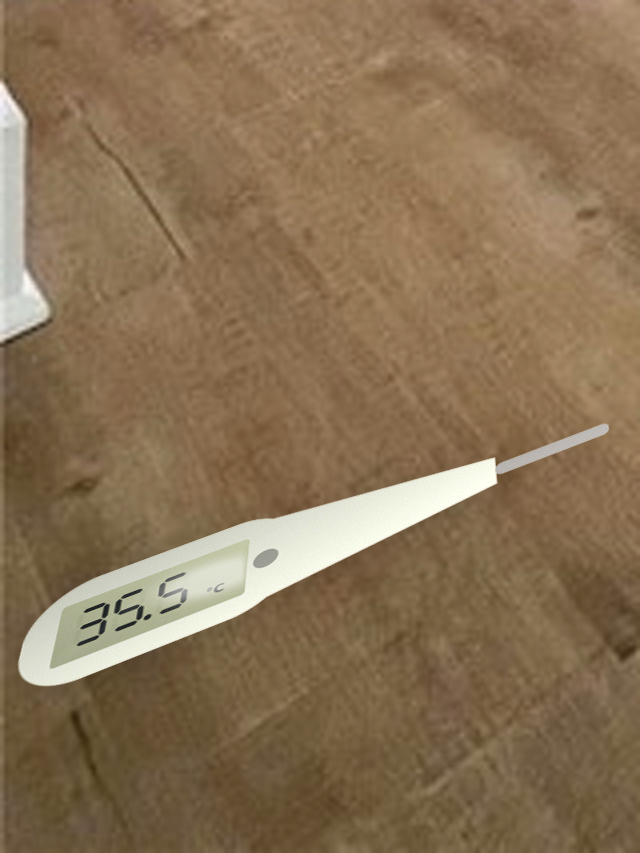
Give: 35.5 °C
